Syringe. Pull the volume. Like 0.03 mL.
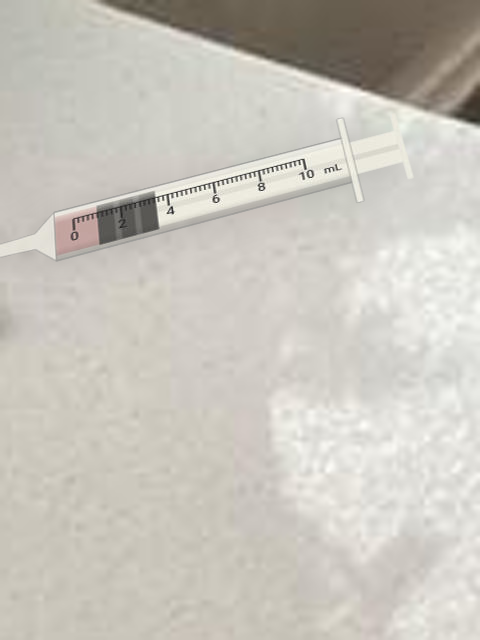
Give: 1 mL
